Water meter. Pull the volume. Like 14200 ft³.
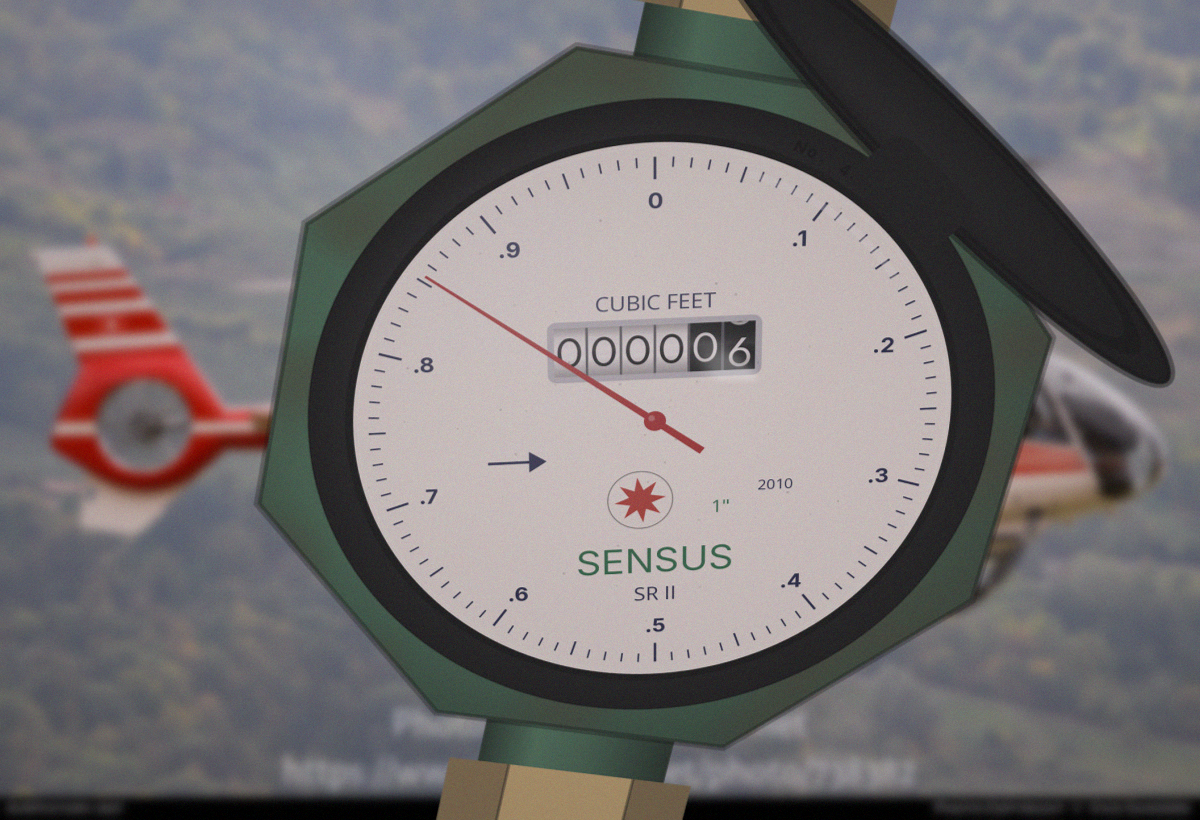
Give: 5.85 ft³
